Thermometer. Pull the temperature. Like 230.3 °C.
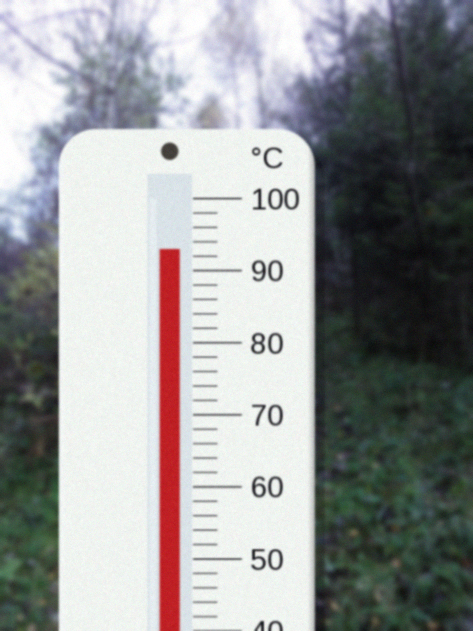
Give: 93 °C
